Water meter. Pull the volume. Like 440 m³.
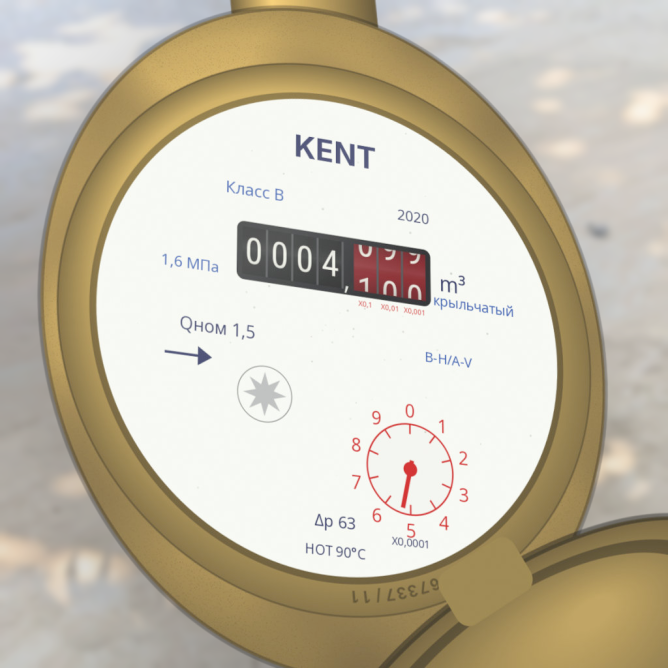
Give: 4.0995 m³
